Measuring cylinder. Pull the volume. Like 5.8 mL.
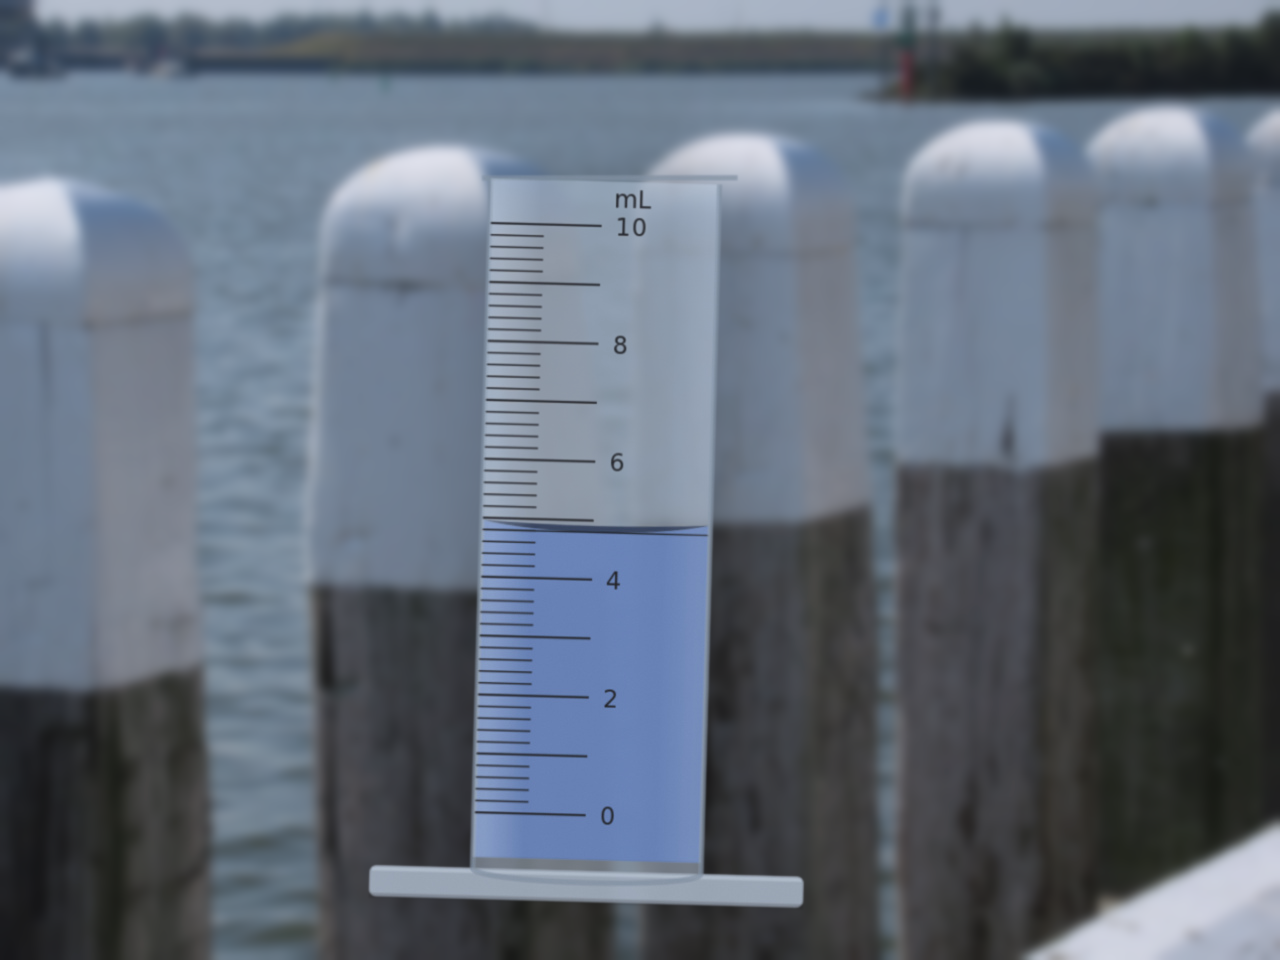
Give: 4.8 mL
